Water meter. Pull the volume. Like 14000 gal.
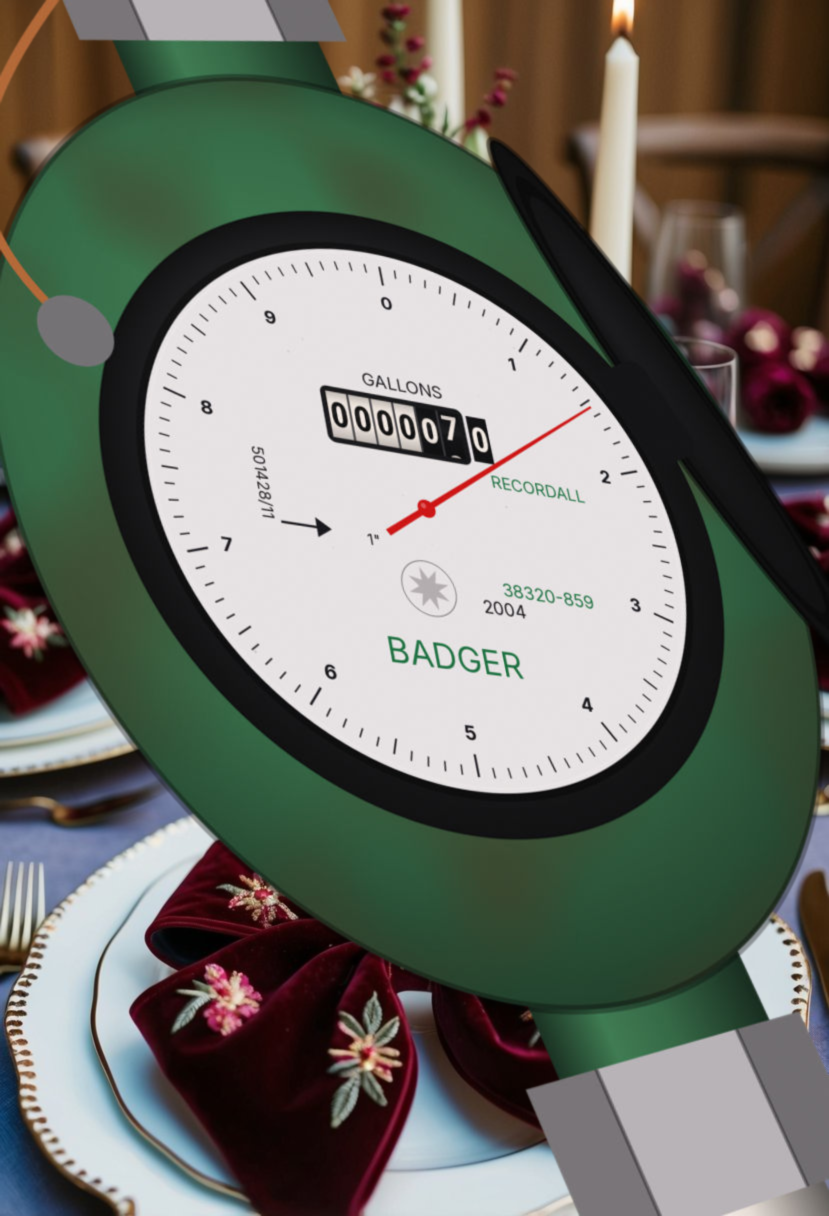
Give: 71.5 gal
